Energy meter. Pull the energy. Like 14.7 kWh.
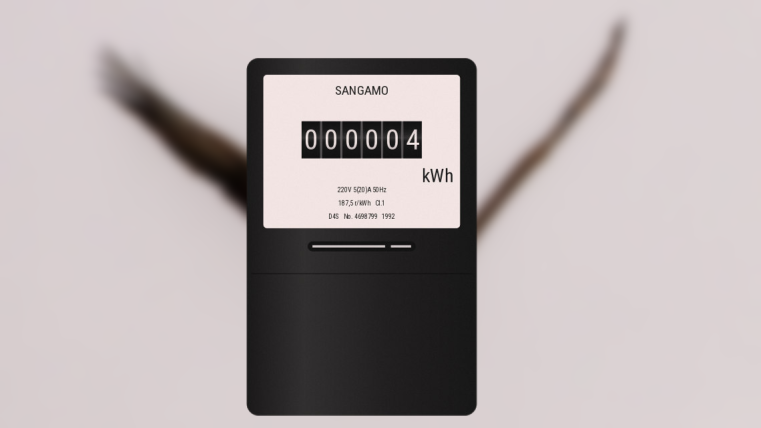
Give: 4 kWh
